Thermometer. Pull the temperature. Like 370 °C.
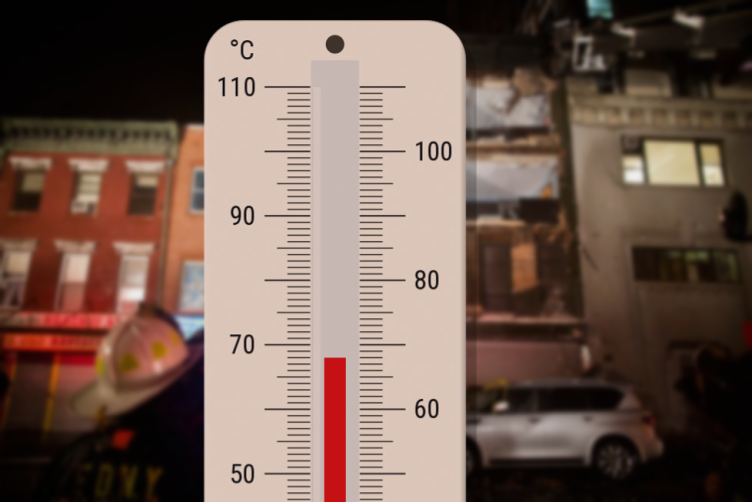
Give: 68 °C
